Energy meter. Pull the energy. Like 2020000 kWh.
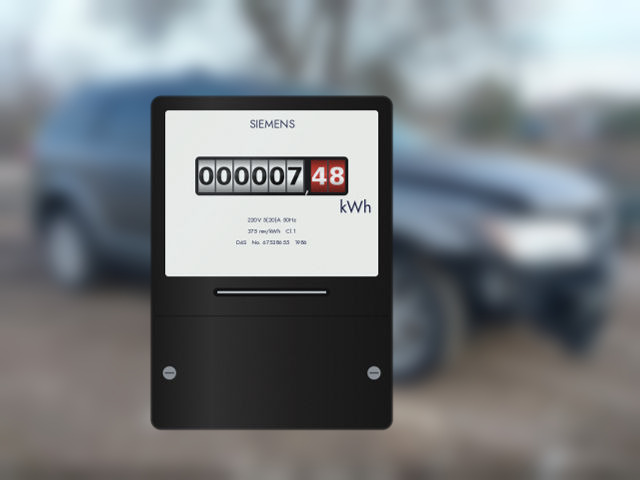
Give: 7.48 kWh
